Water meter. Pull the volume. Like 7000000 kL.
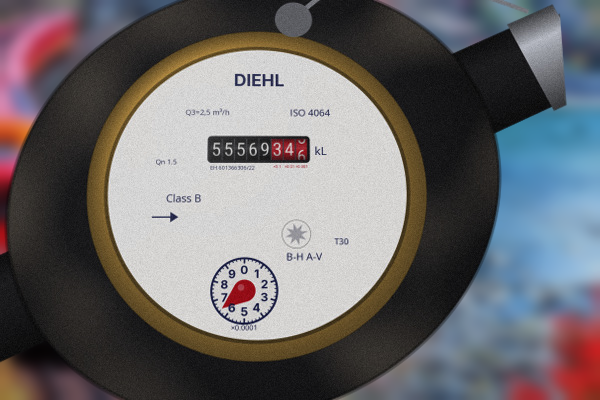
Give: 55569.3456 kL
